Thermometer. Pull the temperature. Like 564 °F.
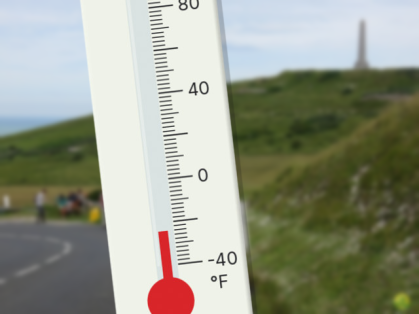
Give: -24 °F
